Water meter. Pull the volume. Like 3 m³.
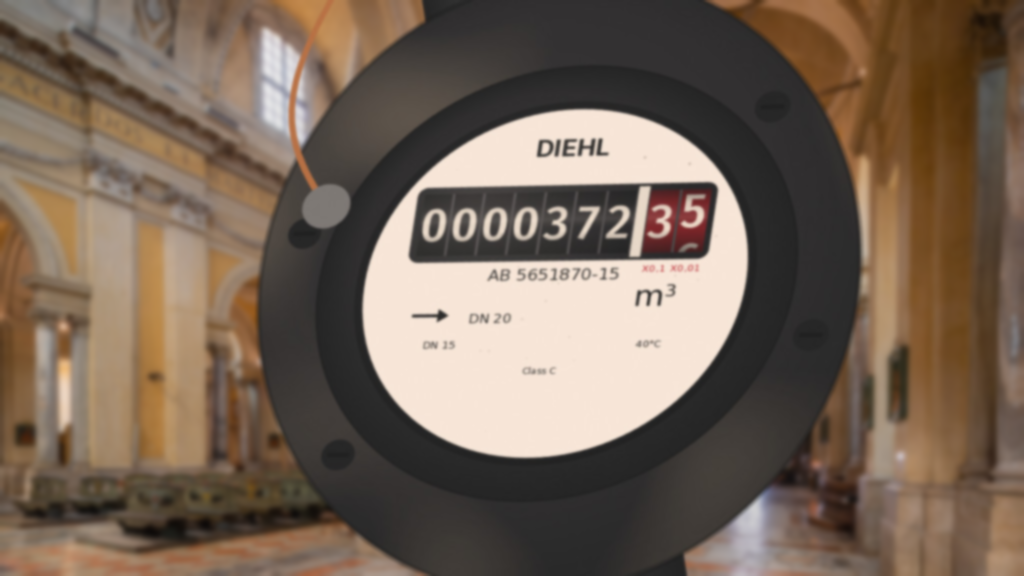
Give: 372.35 m³
